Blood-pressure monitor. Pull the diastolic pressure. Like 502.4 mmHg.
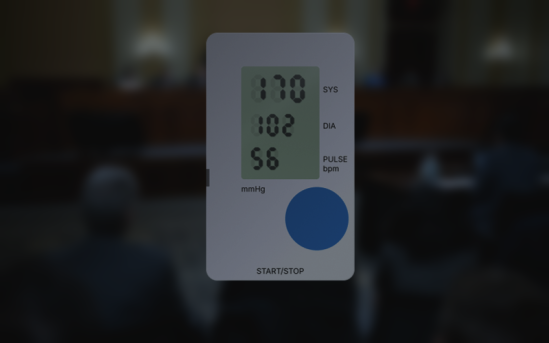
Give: 102 mmHg
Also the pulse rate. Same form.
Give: 56 bpm
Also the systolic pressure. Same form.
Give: 170 mmHg
